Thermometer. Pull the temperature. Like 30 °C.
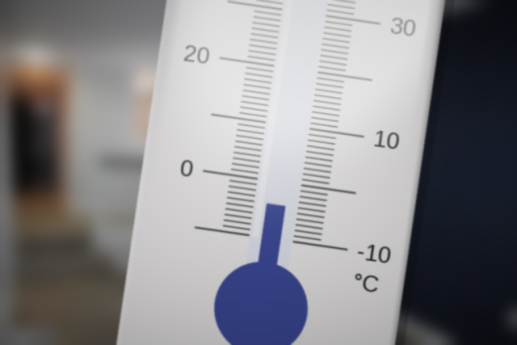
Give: -4 °C
